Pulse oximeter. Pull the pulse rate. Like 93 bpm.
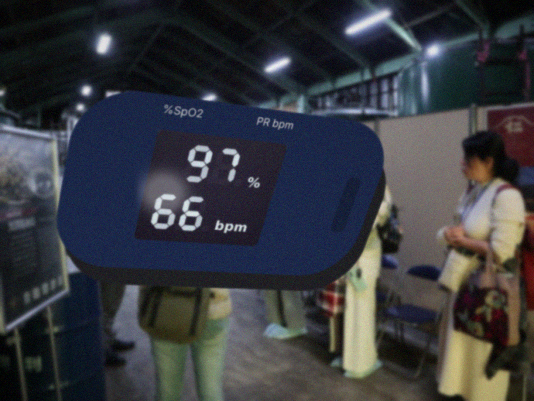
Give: 66 bpm
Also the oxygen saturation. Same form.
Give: 97 %
